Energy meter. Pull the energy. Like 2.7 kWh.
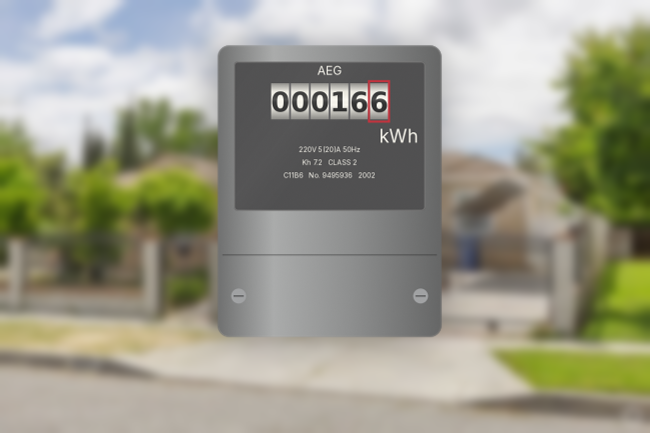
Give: 16.6 kWh
